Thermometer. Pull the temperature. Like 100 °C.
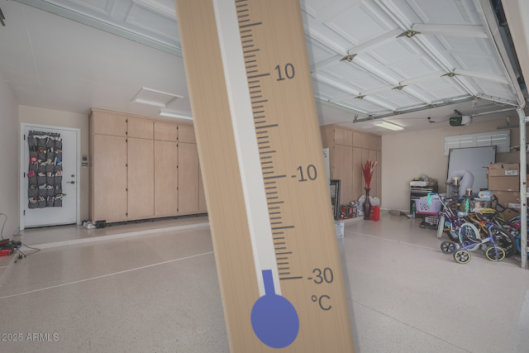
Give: -28 °C
